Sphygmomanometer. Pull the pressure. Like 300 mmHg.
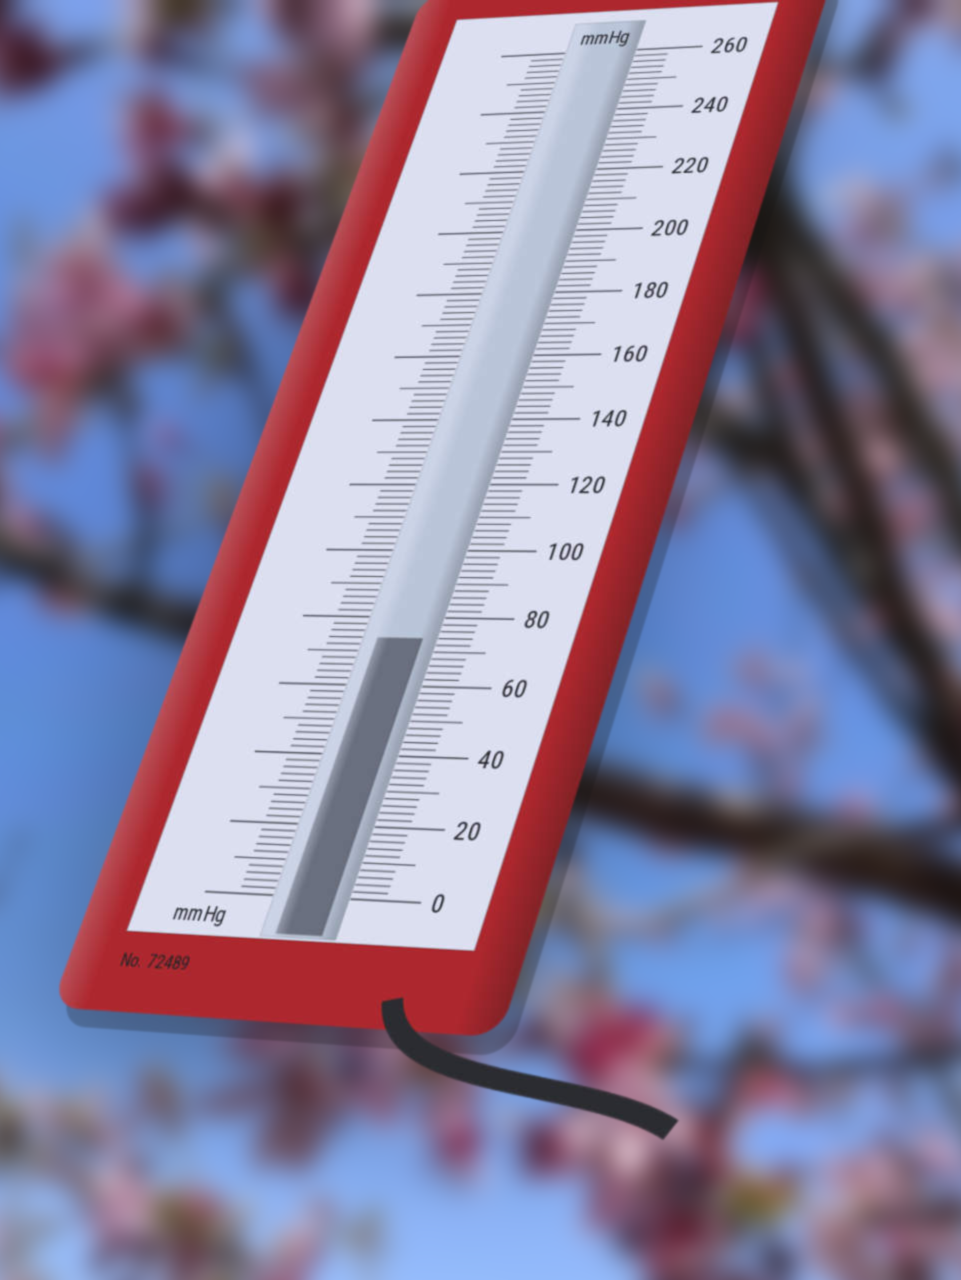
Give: 74 mmHg
